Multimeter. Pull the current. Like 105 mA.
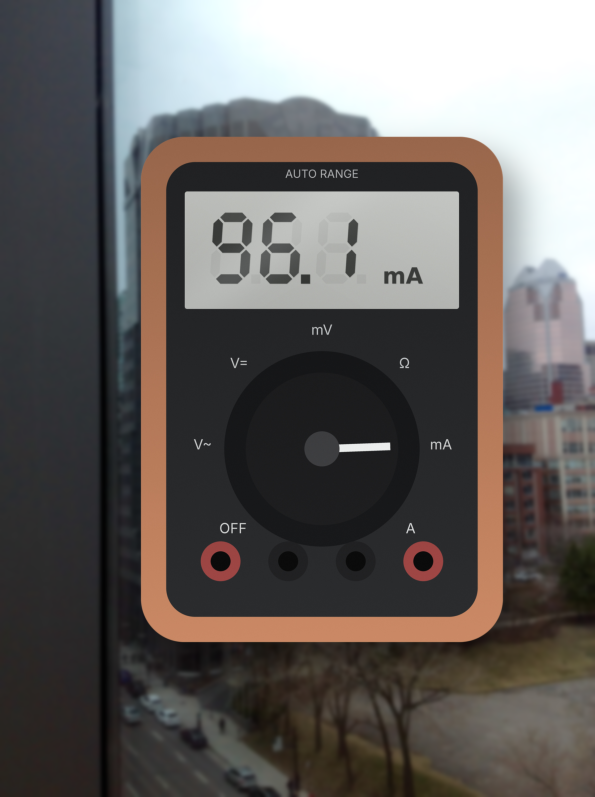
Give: 96.1 mA
